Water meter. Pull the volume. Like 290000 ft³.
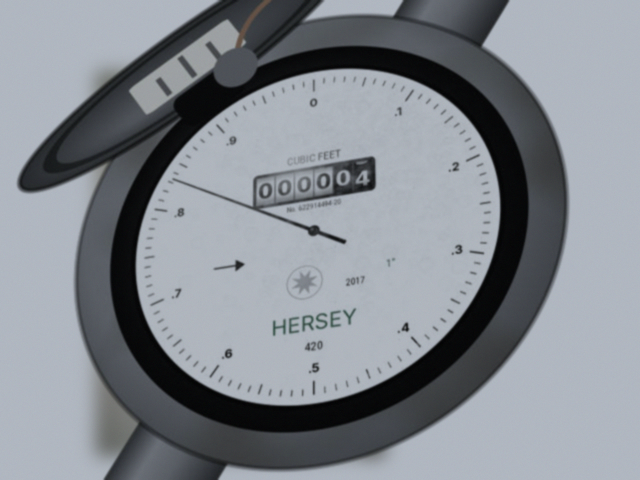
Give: 3.83 ft³
